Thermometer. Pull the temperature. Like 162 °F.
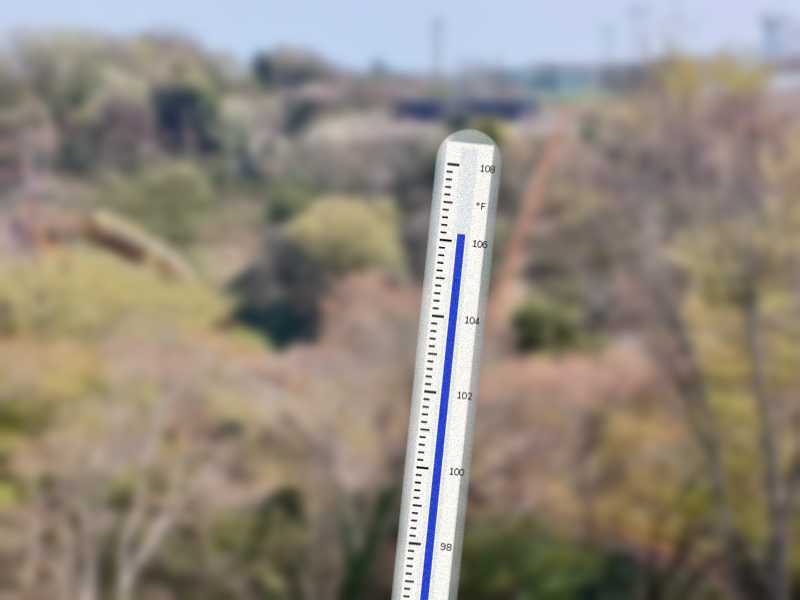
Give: 106.2 °F
